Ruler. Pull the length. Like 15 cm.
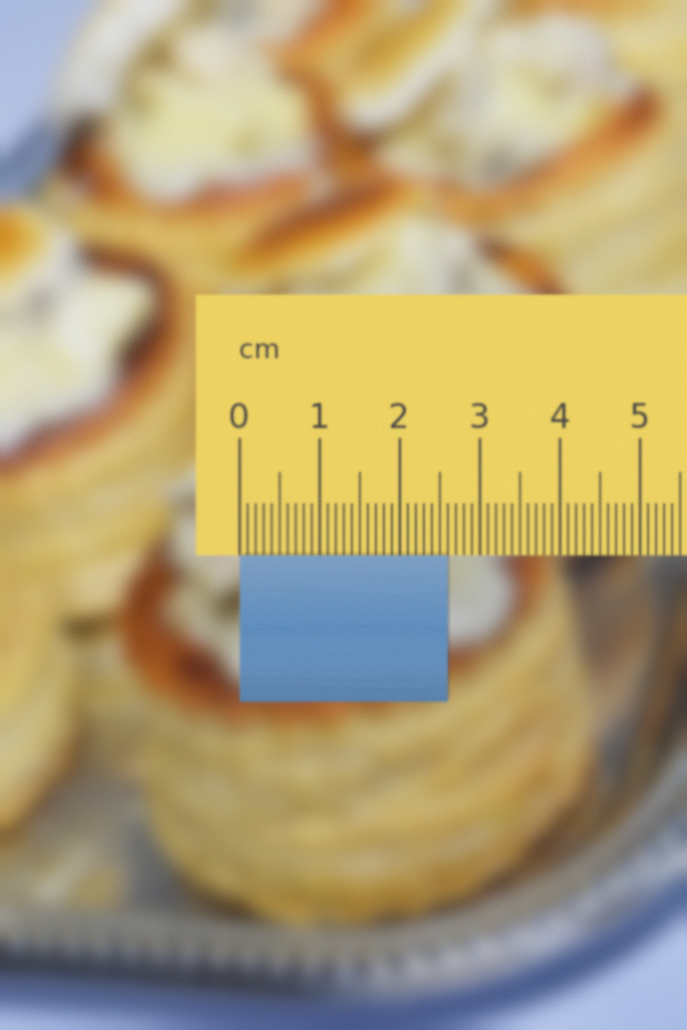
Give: 2.6 cm
